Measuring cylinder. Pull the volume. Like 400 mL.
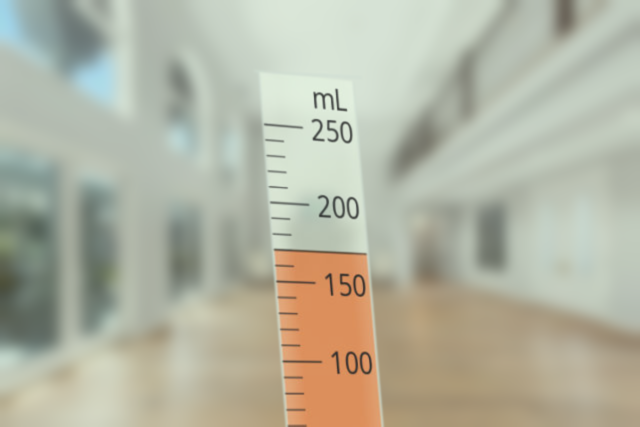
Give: 170 mL
